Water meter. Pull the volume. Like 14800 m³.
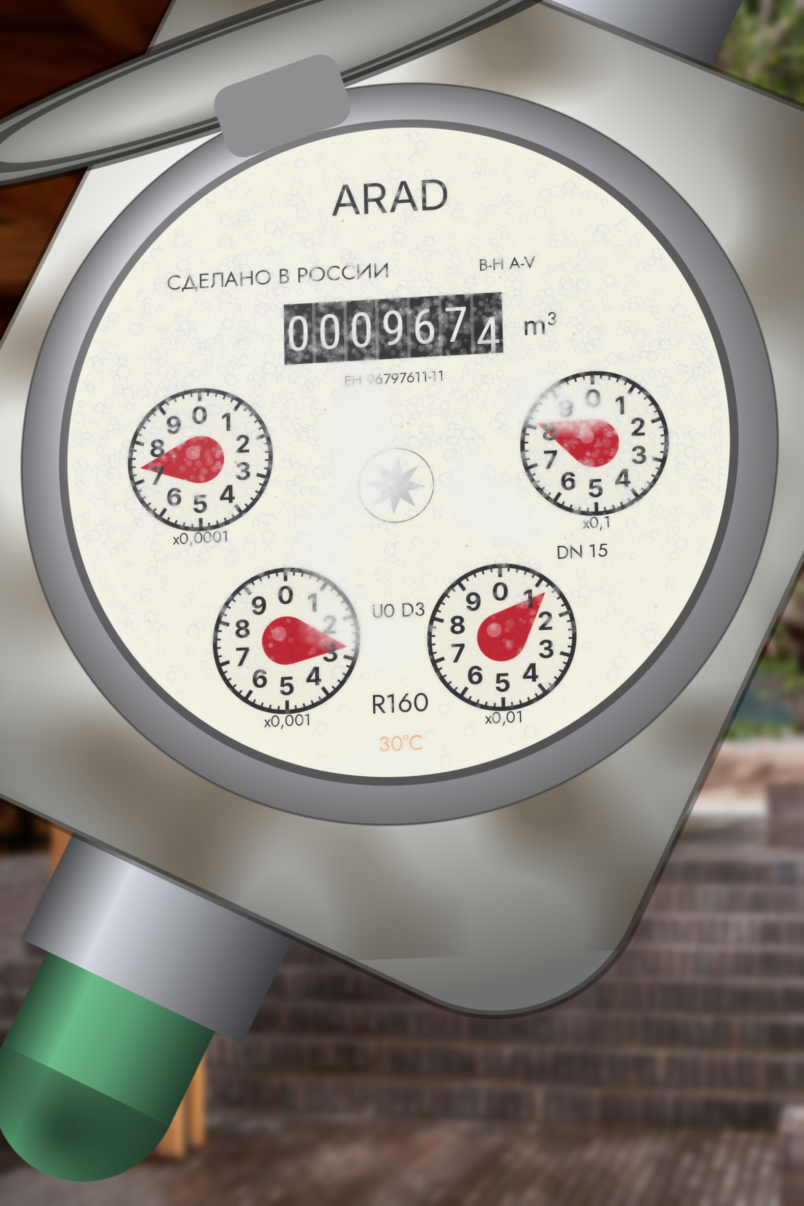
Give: 9673.8127 m³
